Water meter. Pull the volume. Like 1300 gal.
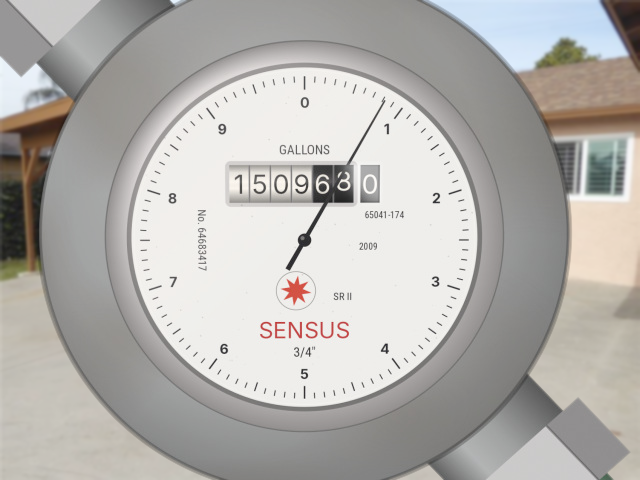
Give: 1509680.8 gal
